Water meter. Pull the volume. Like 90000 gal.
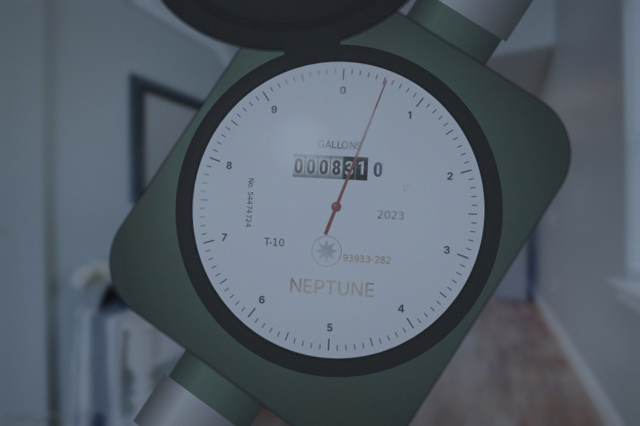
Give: 8310.5 gal
